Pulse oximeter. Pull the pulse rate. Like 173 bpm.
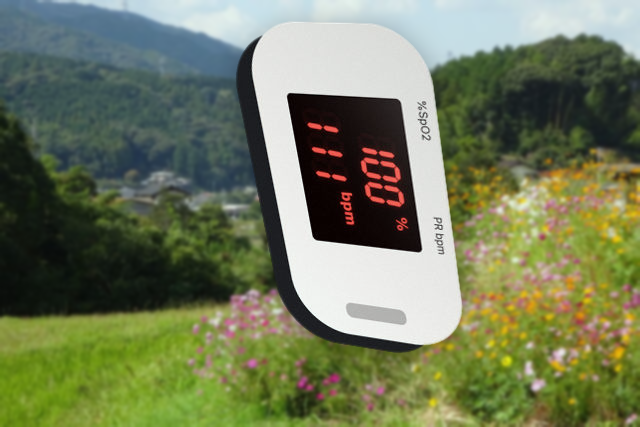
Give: 111 bpm
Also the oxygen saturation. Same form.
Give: 100 %
